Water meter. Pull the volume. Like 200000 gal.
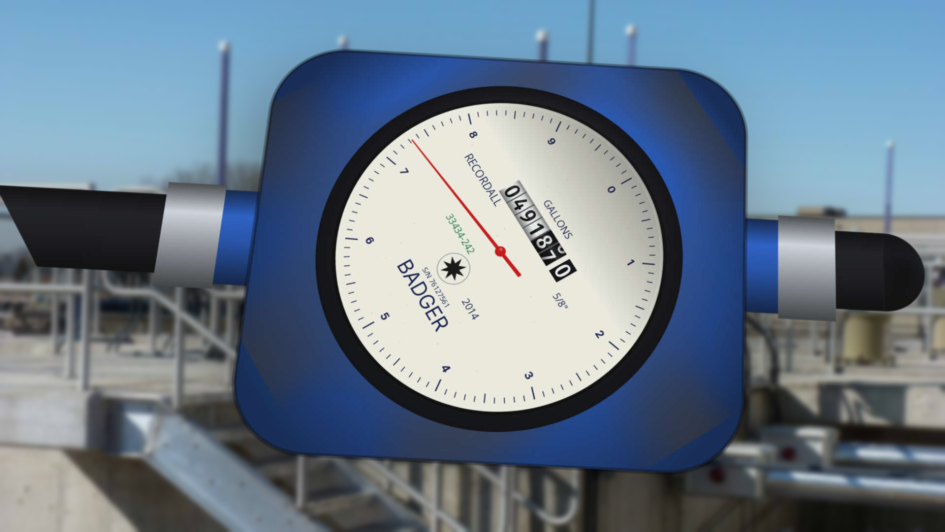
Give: 491867.3 gal
